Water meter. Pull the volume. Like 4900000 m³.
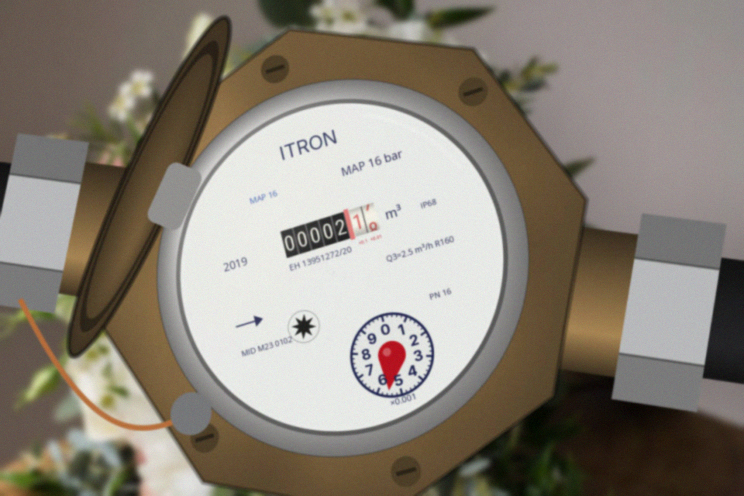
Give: 2.175 m³
